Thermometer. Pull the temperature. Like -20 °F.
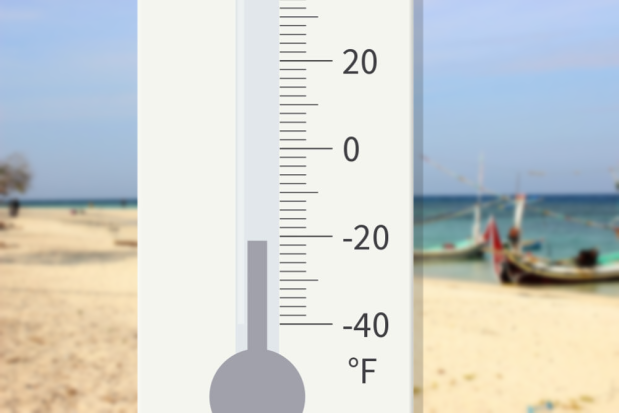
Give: -21 °F
